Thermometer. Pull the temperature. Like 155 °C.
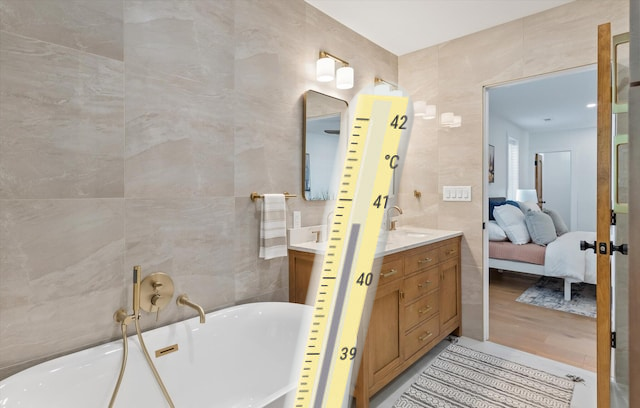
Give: 40.7 °C
